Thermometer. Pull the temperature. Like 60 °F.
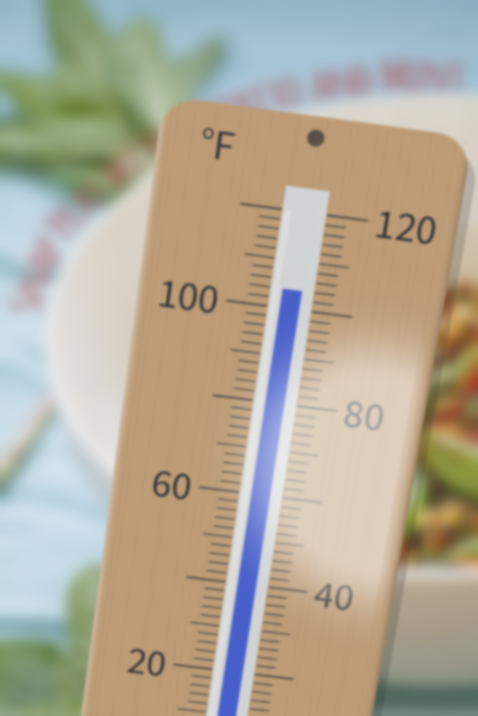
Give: 104 °F
